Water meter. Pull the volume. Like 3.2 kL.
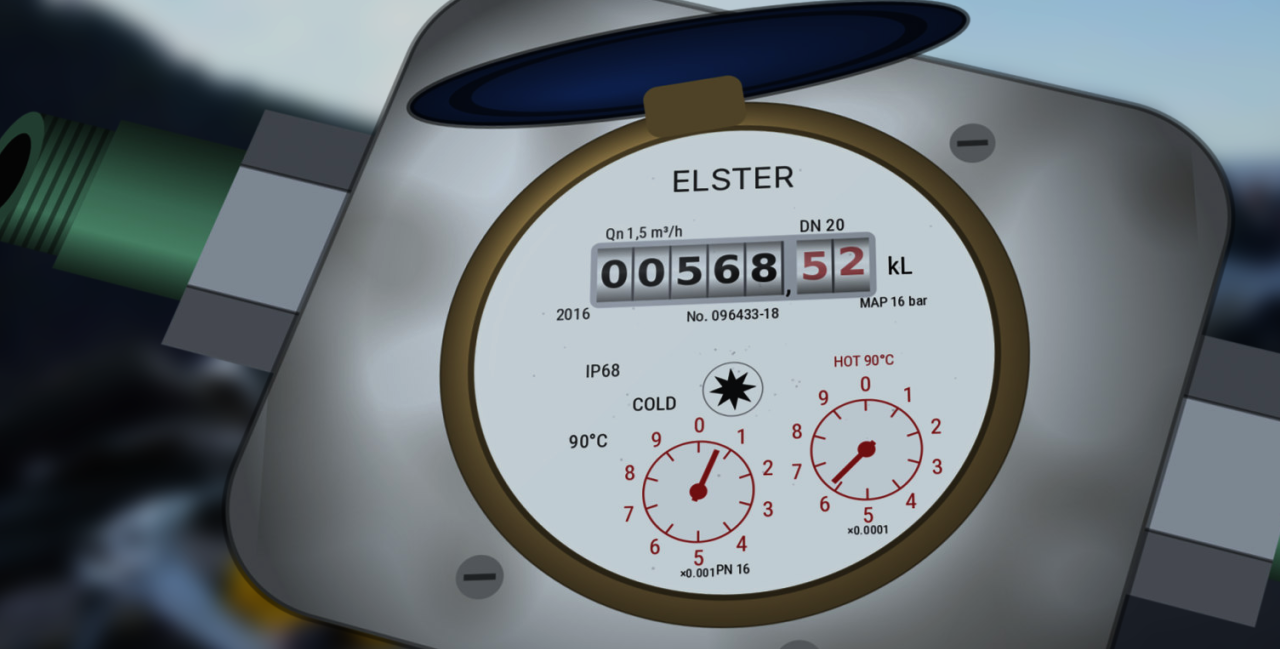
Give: 568.5206 kL
